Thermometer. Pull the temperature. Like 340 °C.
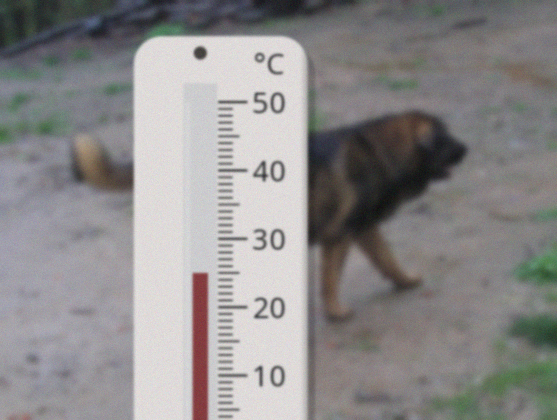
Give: 25 °C
